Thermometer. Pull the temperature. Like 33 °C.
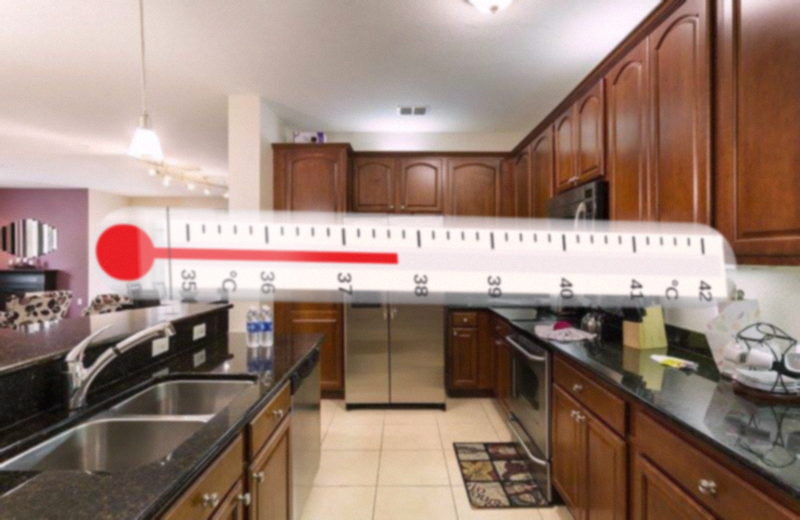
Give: 37.7 °C
